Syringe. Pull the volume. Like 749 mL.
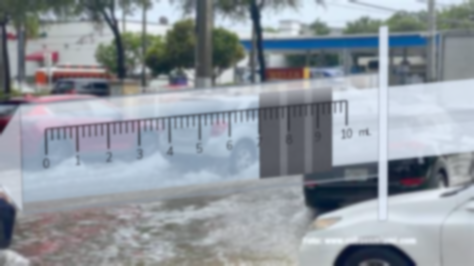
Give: 7 mL
